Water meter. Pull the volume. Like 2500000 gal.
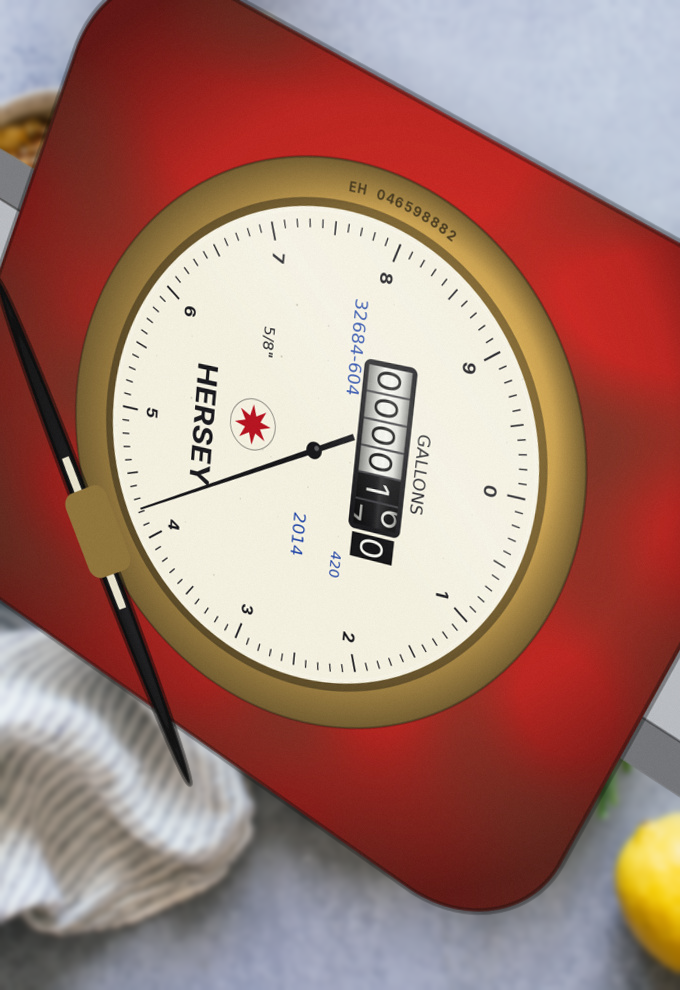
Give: 164.2 gal
